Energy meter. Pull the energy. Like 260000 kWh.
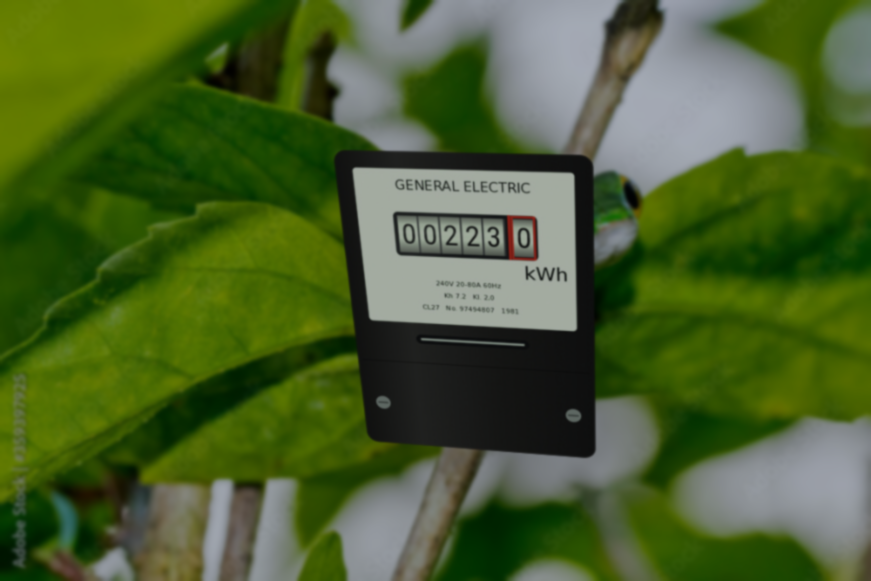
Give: 223.0 kWh
